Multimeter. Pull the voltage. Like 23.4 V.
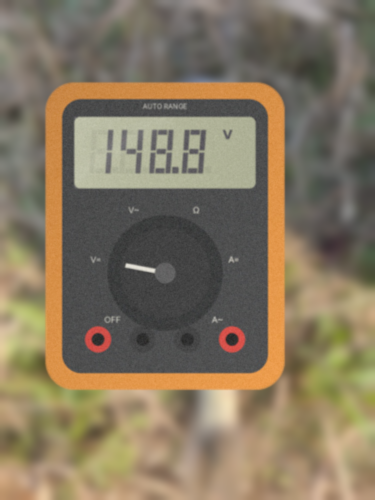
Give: 148.8 V
